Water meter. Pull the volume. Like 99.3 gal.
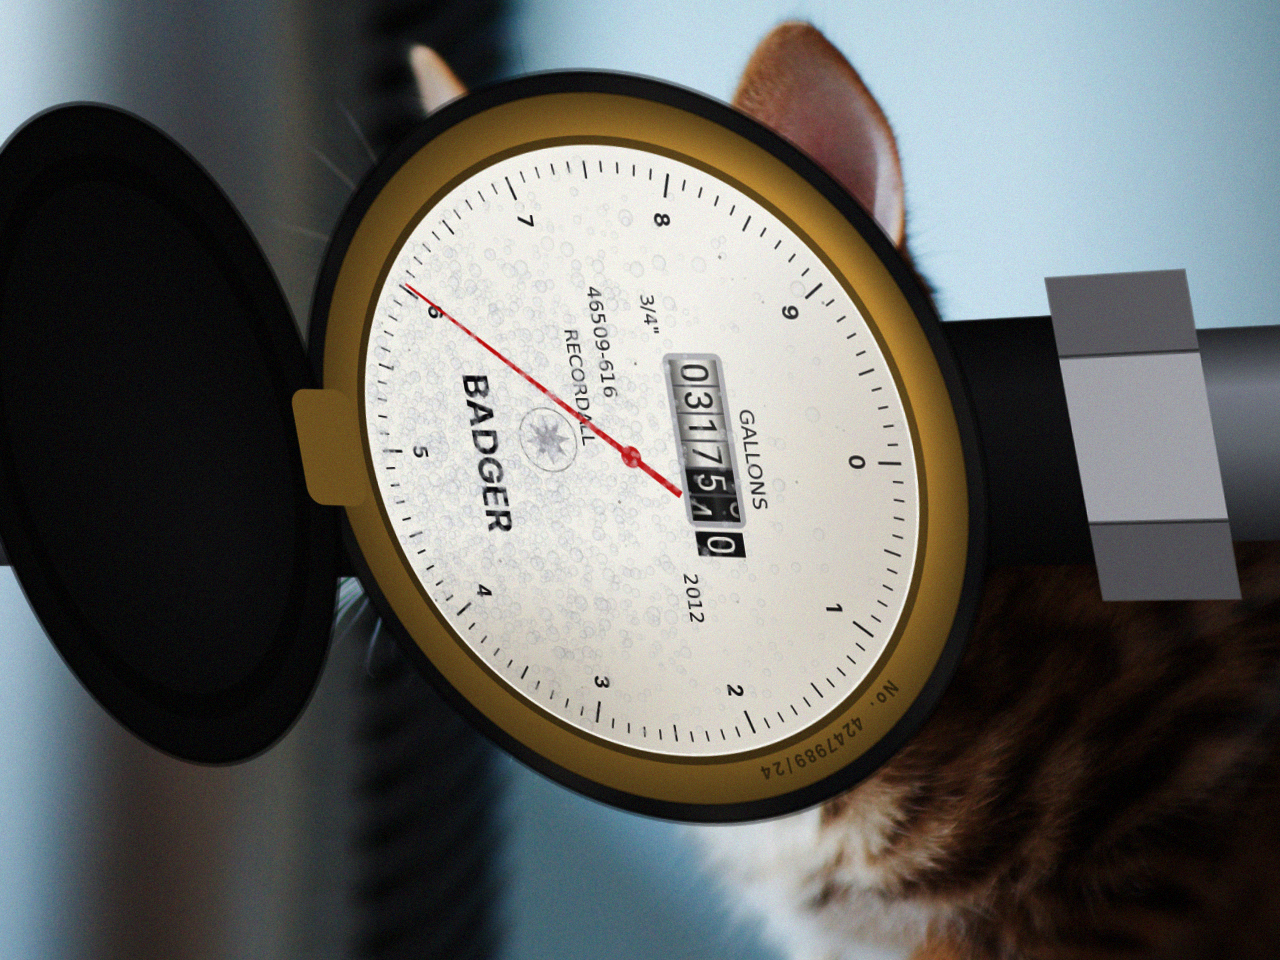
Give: 317536.0 gal
